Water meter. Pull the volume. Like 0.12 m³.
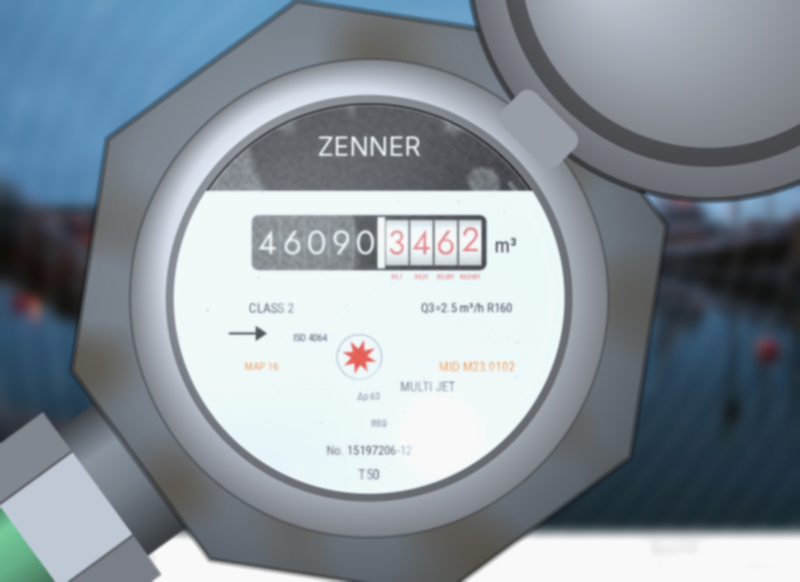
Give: 46090.3462 m³
